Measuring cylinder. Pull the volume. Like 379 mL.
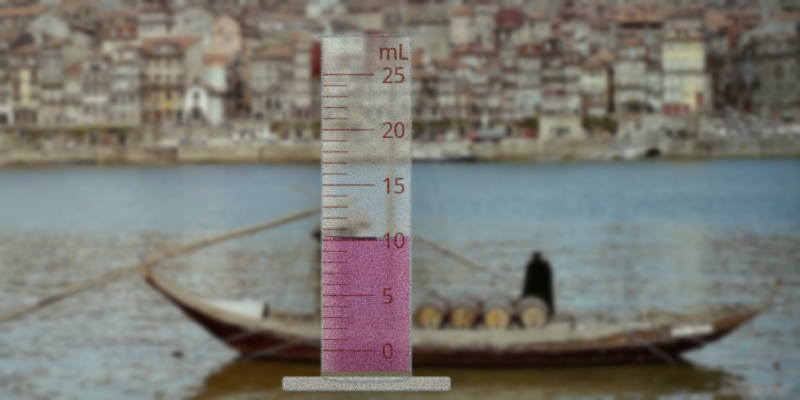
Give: 10 mL
